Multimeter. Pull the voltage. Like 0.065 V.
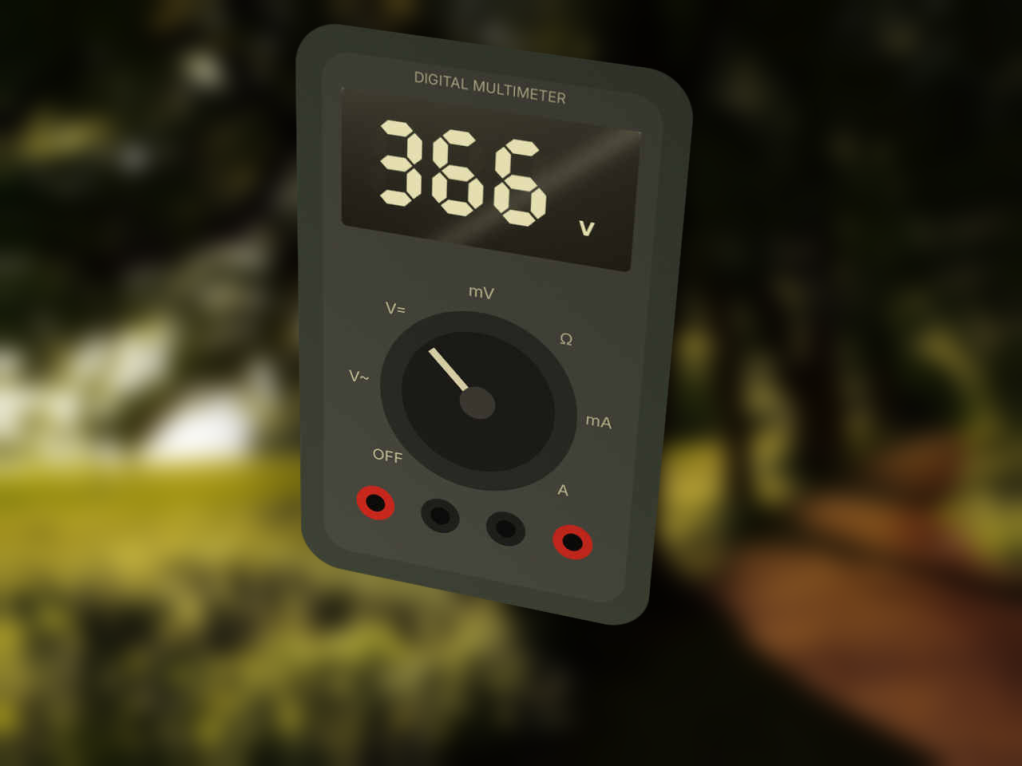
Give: 366 V
